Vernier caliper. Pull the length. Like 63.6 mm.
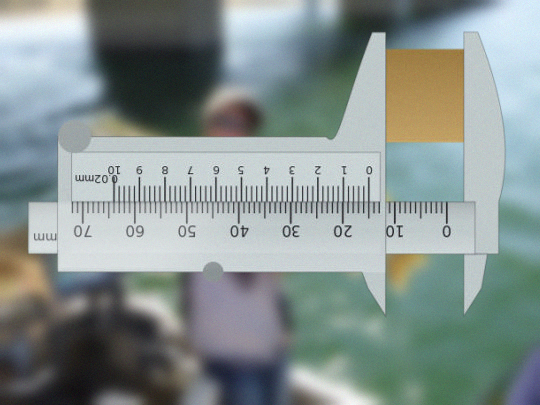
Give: 15.0 mm
